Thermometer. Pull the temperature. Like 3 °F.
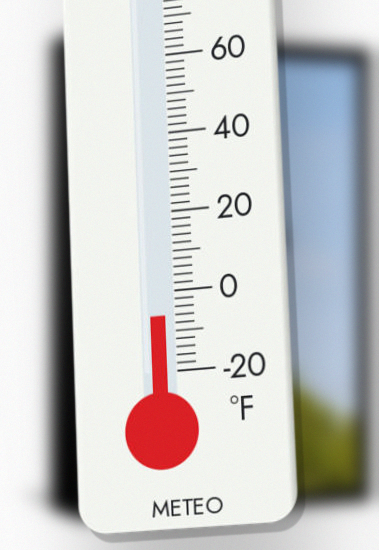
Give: -6 °F
